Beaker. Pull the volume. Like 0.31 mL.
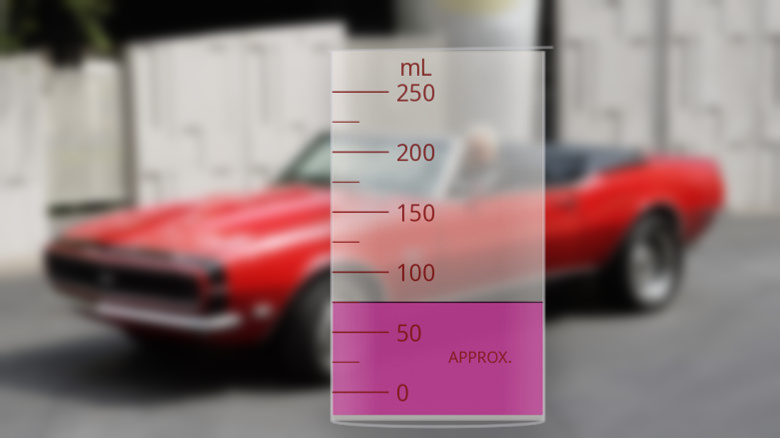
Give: 75 mL
